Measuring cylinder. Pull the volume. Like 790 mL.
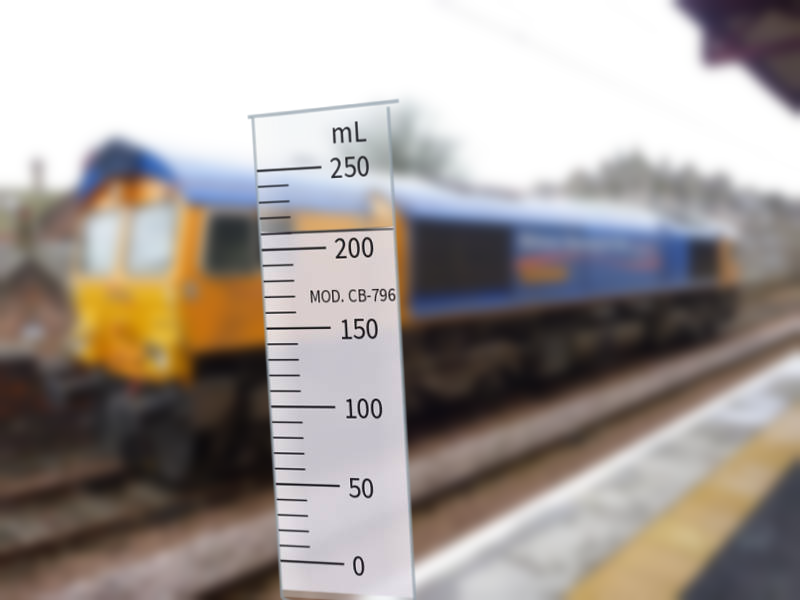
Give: 210 mL
